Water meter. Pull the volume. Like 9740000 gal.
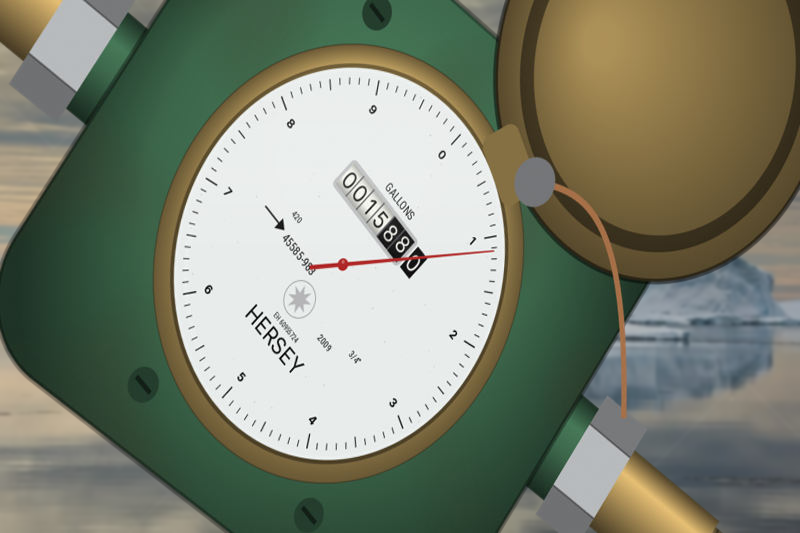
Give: 15881.1 gal
